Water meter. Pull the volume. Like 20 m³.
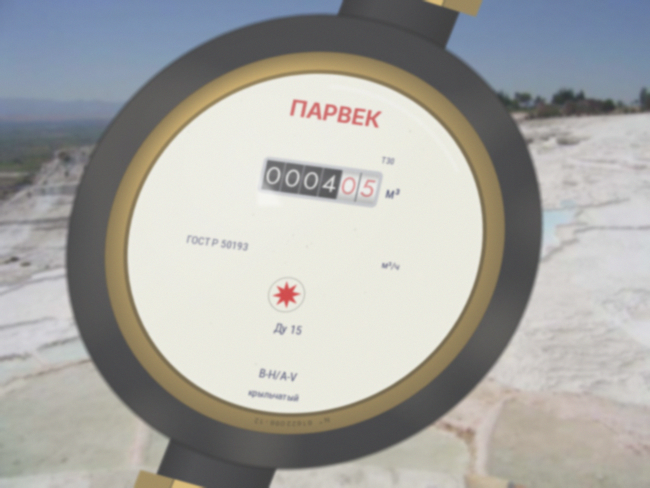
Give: 4.05 m³
